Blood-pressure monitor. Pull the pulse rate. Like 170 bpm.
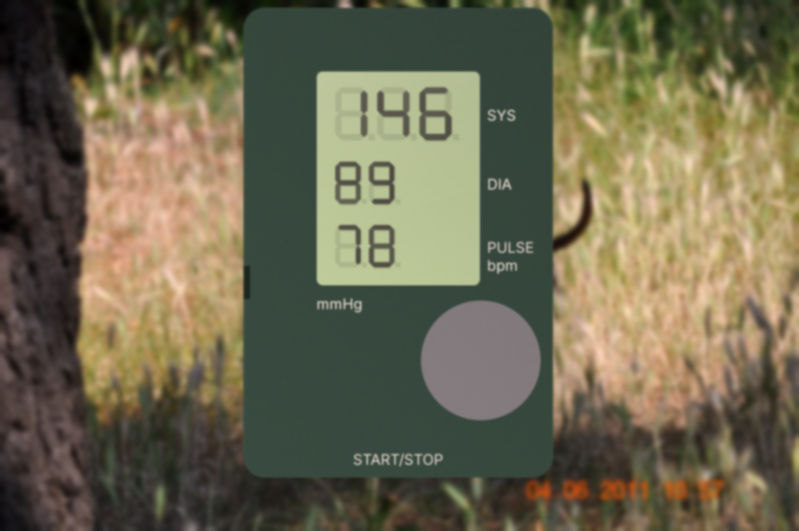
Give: 78 bpm
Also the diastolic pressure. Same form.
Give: 89 mmHg
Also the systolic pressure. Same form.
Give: 146 mmHg
